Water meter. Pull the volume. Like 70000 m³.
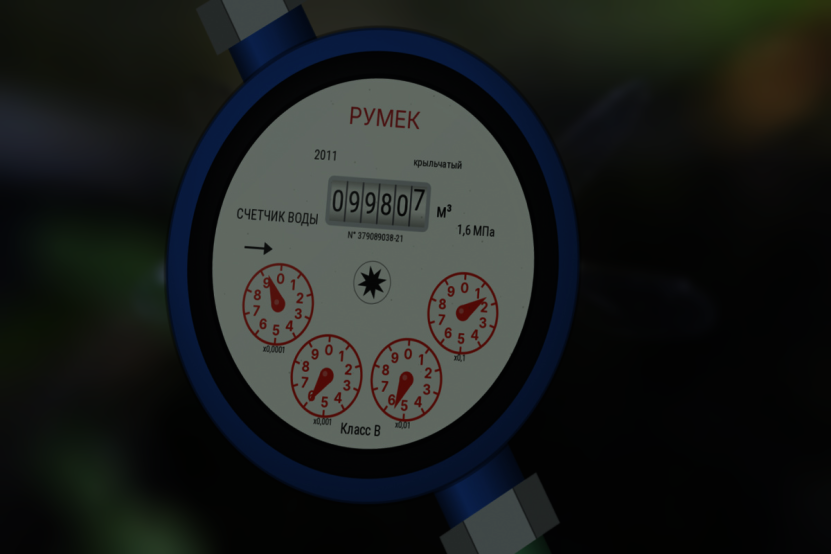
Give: 99807.1559 m³
